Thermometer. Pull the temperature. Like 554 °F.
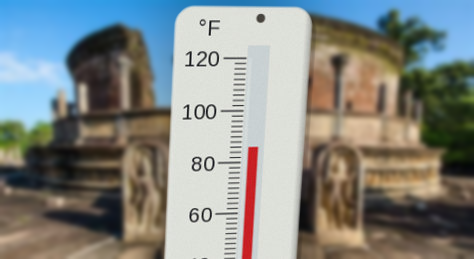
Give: 86 °F
